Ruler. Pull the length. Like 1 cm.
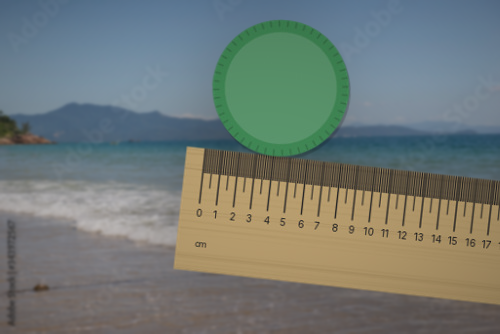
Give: 8 cm
